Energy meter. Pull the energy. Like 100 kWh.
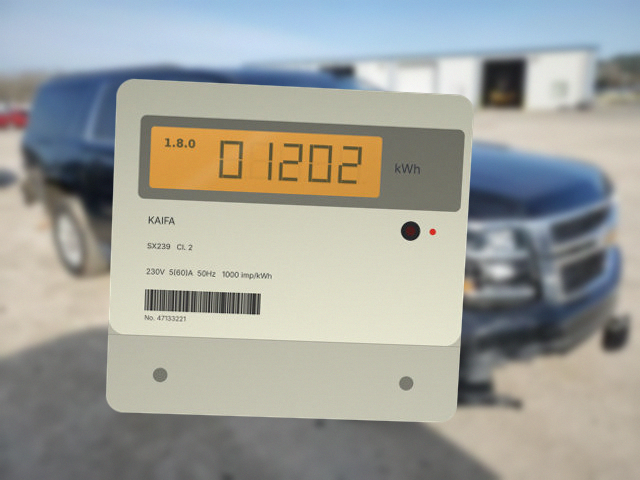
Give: 1202 kWh
